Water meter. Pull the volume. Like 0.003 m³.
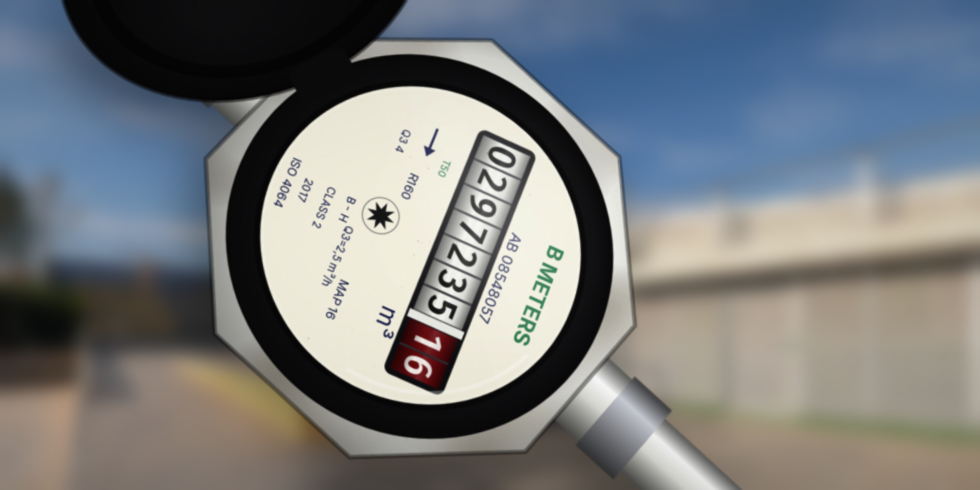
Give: 297235.16 m³
